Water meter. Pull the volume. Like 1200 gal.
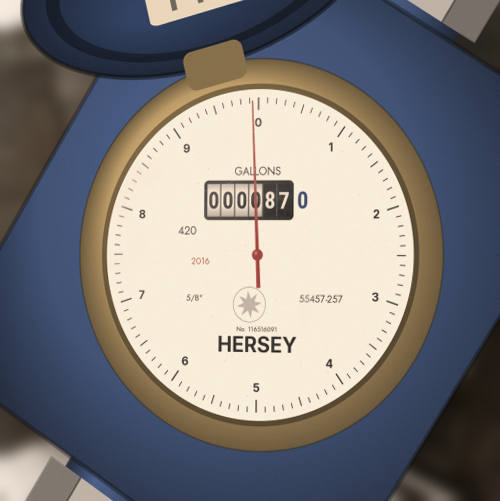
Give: 869.9 gal
